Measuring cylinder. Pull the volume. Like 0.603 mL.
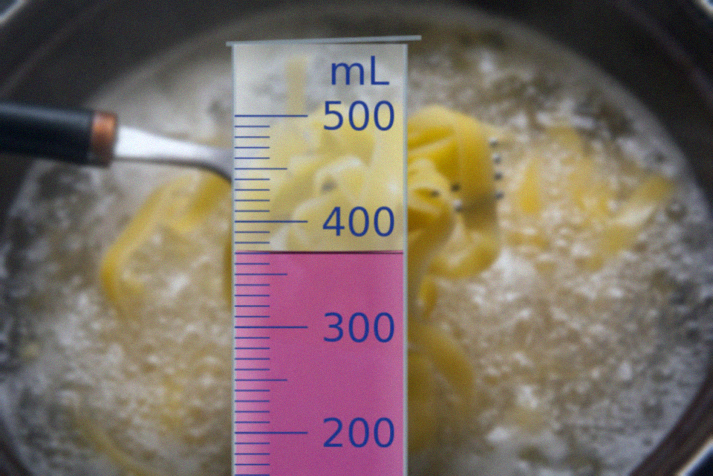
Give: 370 mL
